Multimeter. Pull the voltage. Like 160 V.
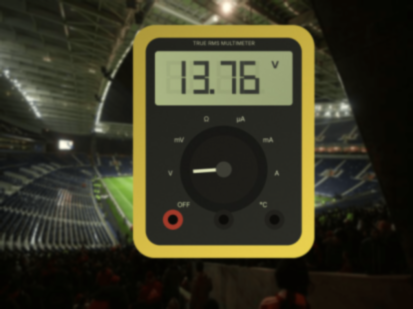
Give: 13.76 V
